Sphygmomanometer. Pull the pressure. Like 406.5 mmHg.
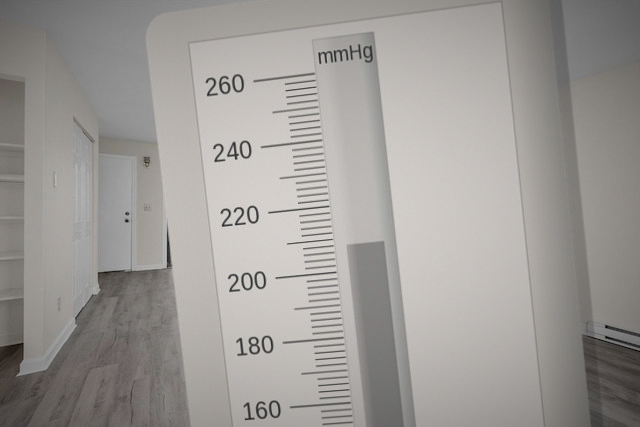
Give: 208 mmHg
